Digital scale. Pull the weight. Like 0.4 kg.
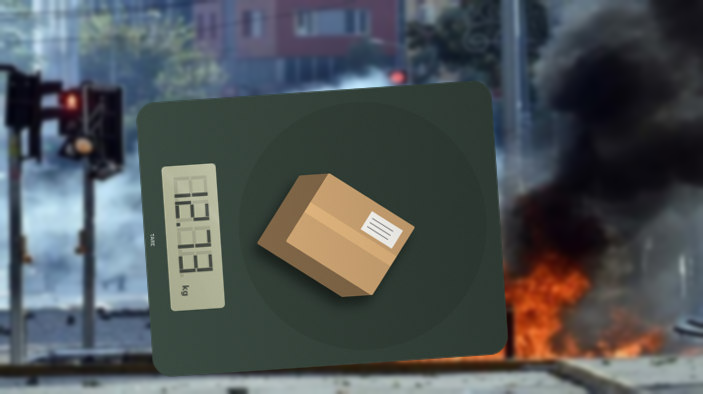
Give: 12.73 kg
